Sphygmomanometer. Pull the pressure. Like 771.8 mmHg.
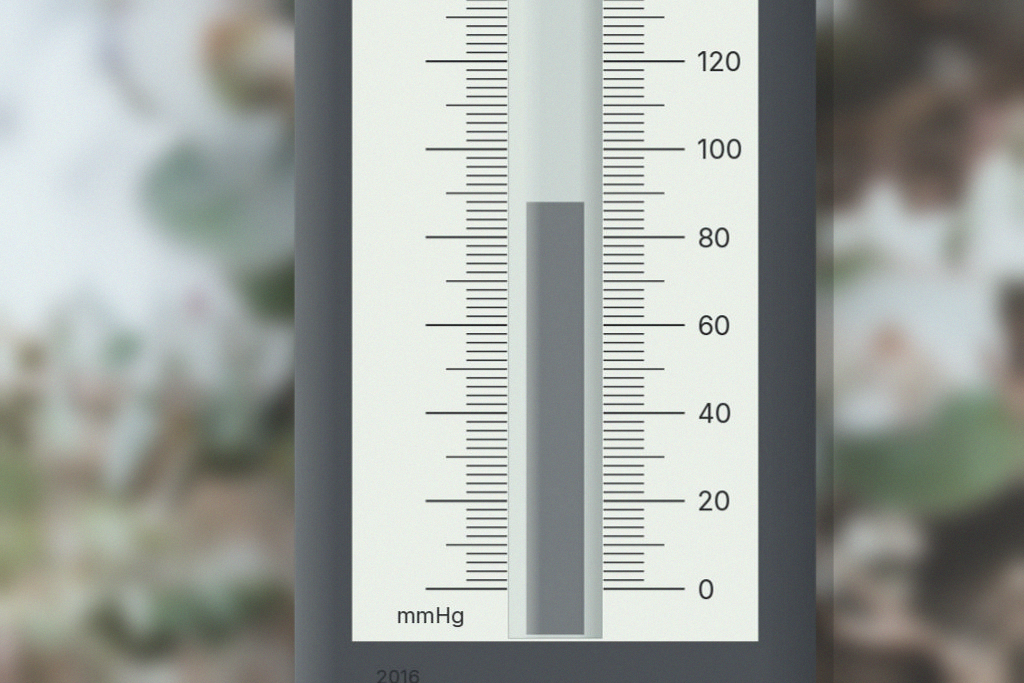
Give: 88 mmHg
